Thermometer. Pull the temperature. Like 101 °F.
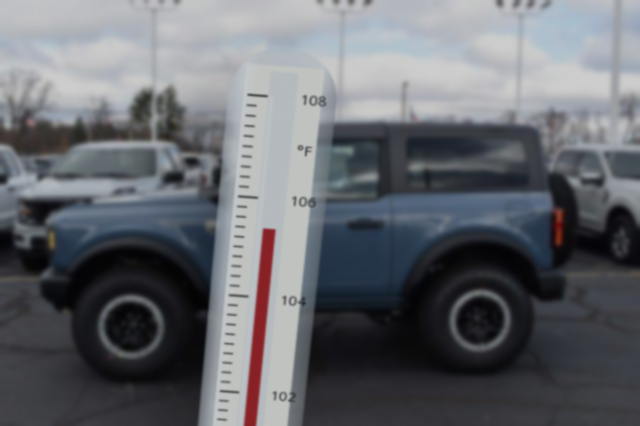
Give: 105.4 °F
